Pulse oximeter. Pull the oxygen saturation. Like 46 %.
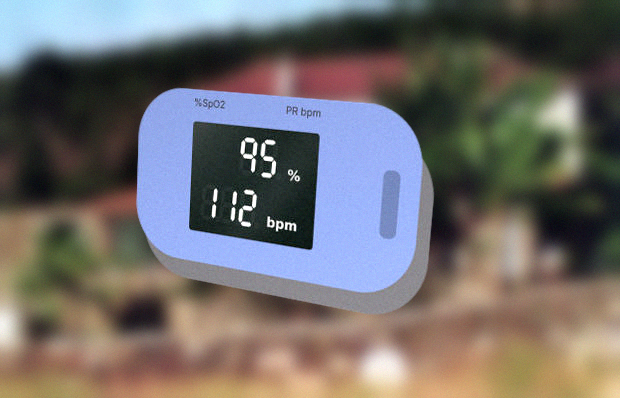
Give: 95 %
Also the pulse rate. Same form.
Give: 112 bpm
